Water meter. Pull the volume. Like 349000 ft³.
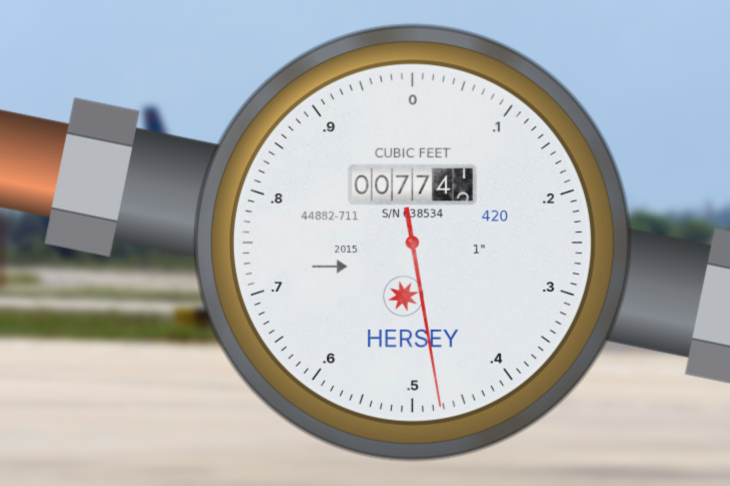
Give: 7741.47 ft³
